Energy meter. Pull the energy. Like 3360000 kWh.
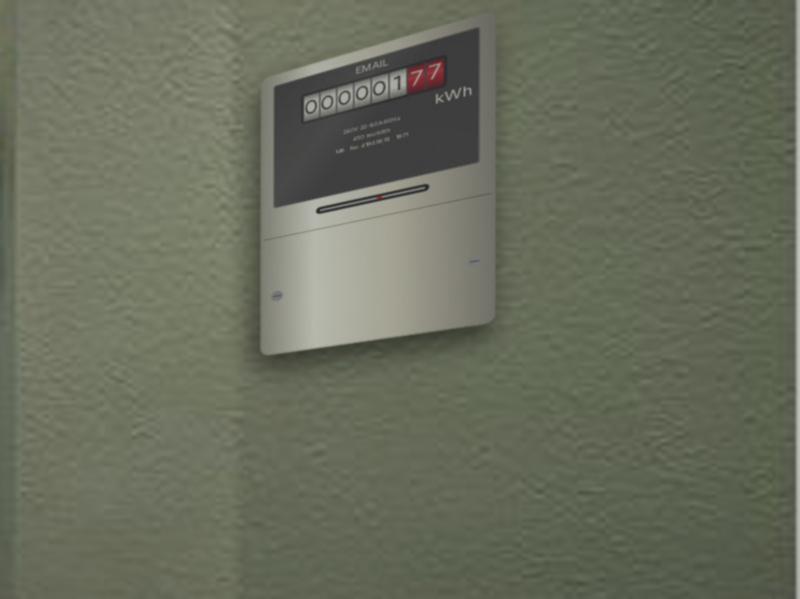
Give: 1.77 kWh
